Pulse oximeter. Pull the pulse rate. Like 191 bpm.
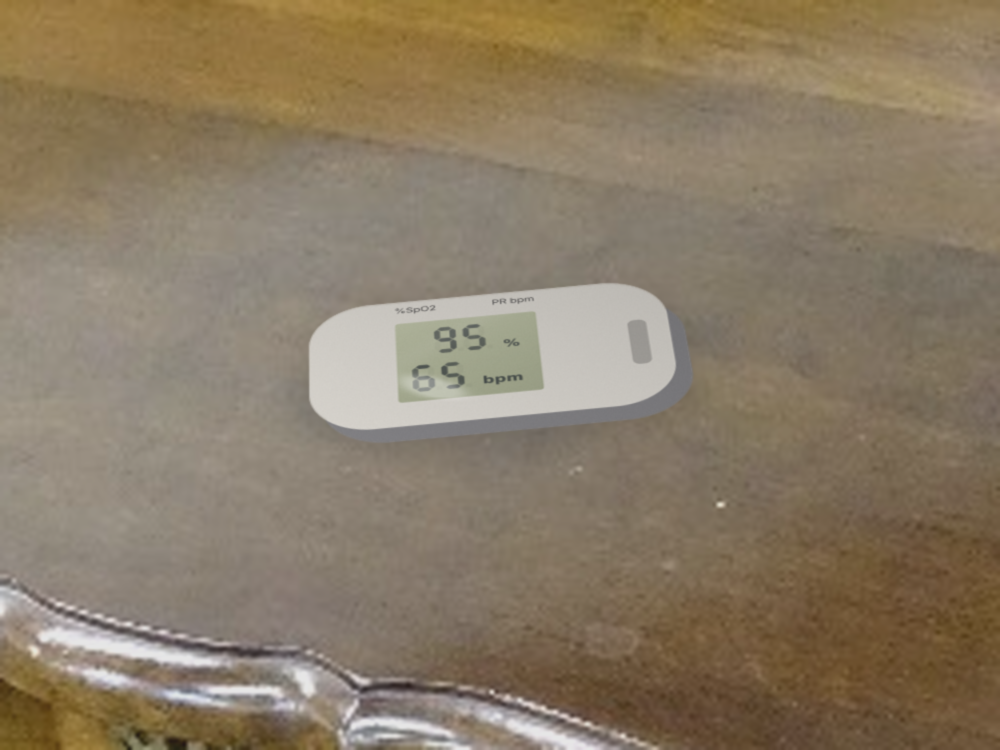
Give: 65 bpm
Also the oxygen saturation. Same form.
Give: 95 %
